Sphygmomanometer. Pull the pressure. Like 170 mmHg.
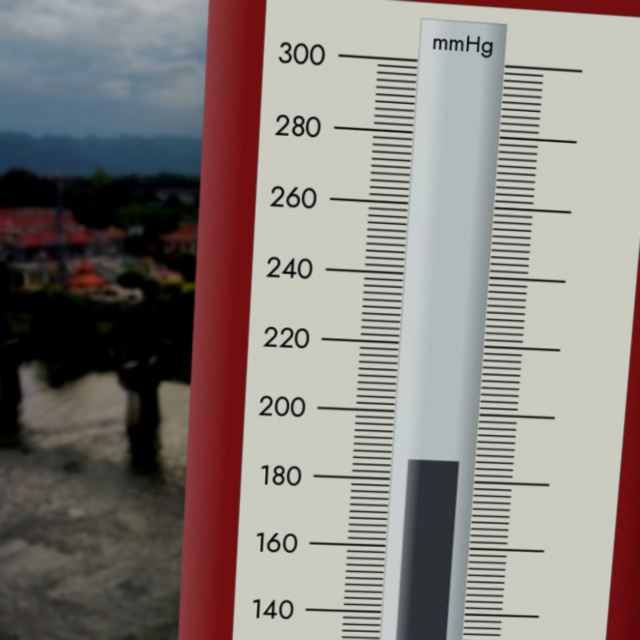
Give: 186 mmHg
